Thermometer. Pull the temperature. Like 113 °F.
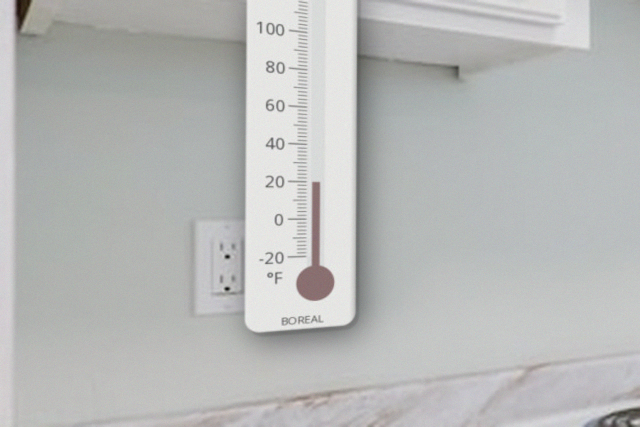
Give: 20 °F
